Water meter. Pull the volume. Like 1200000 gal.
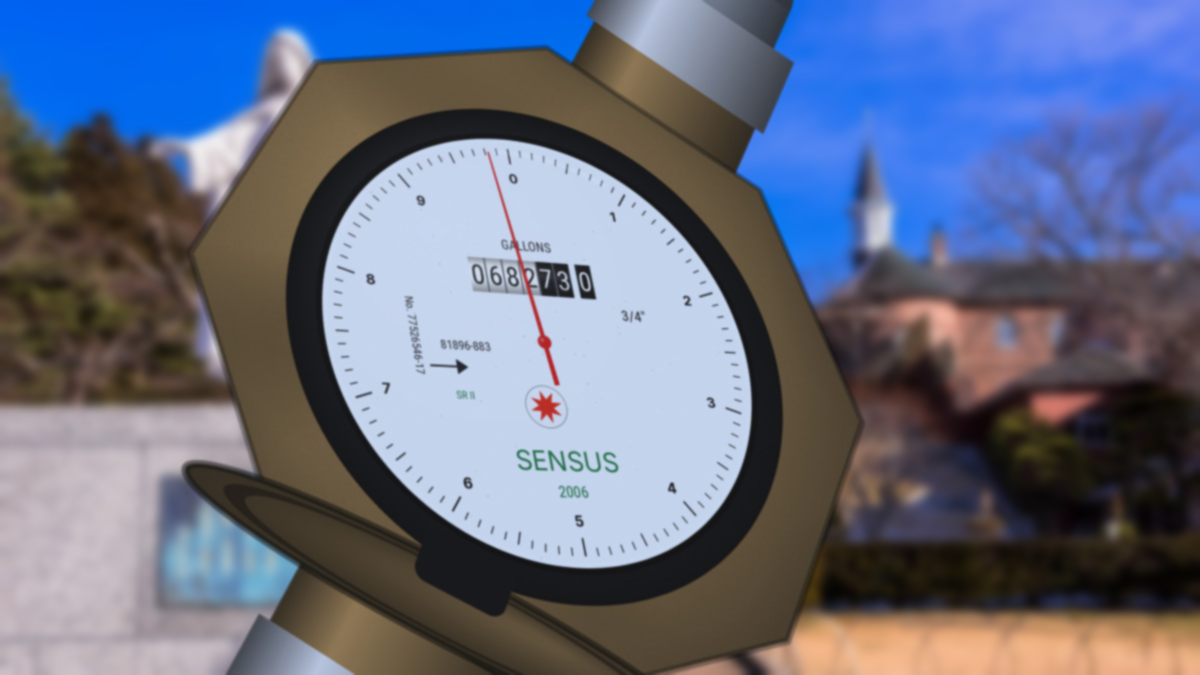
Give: 682729.8 gal
